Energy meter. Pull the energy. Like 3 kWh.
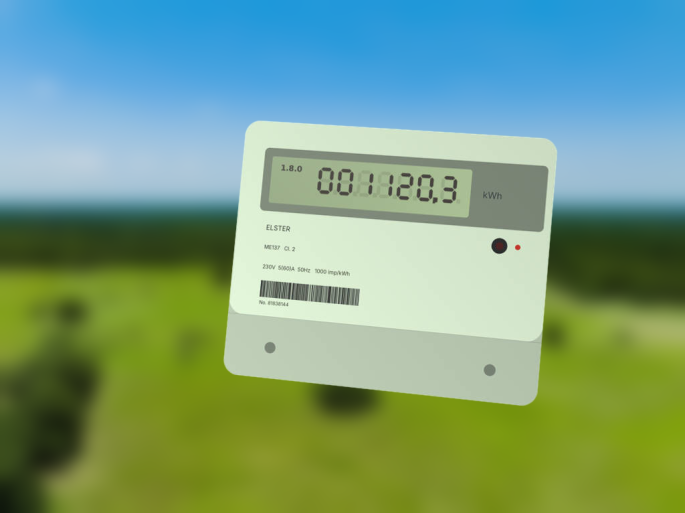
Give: 1120.3 kWh
